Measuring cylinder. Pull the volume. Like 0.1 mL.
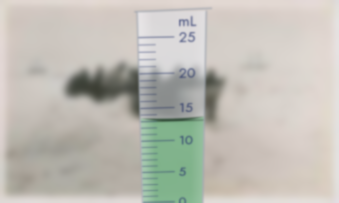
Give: 13 mL
